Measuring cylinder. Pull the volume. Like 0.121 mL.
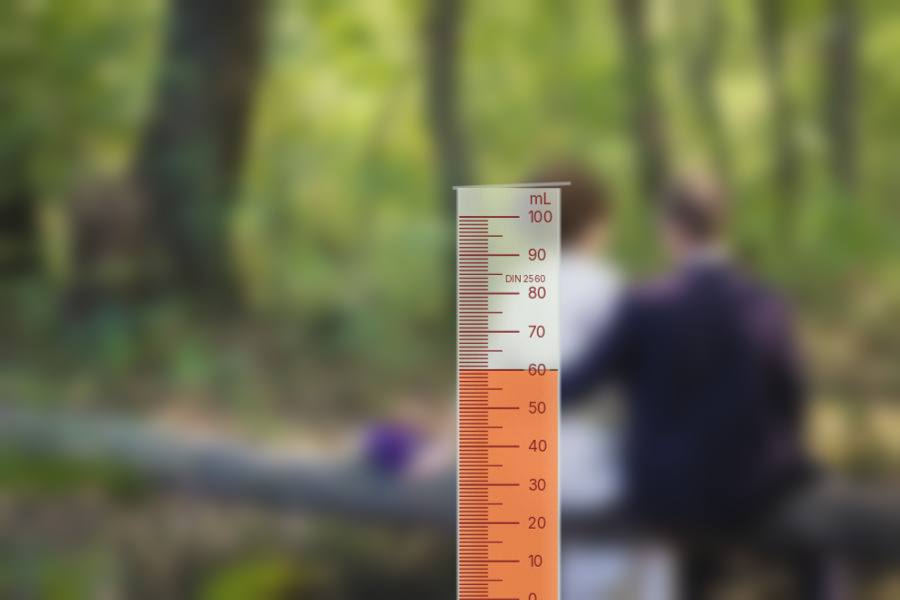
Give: 60 mL
